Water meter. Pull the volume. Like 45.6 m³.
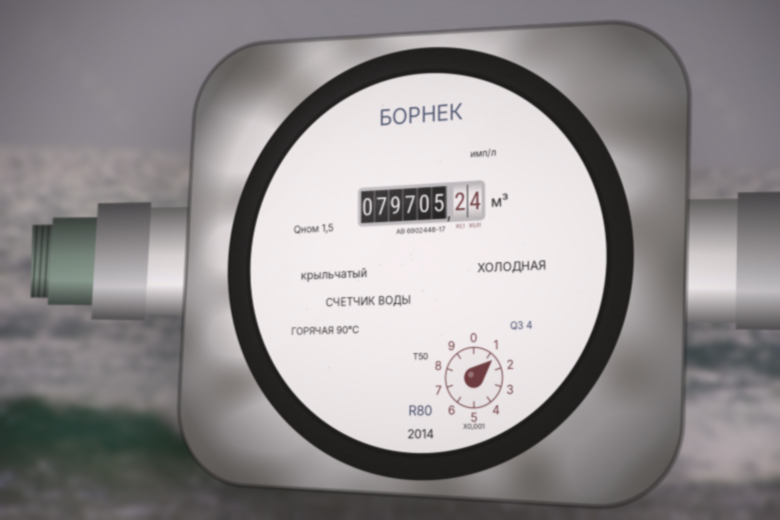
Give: 79705.241 m³
